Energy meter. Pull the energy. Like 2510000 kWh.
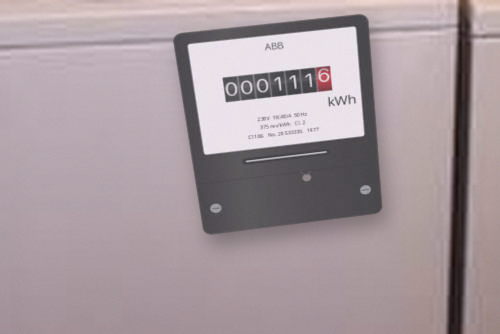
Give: 111.6 kWh
